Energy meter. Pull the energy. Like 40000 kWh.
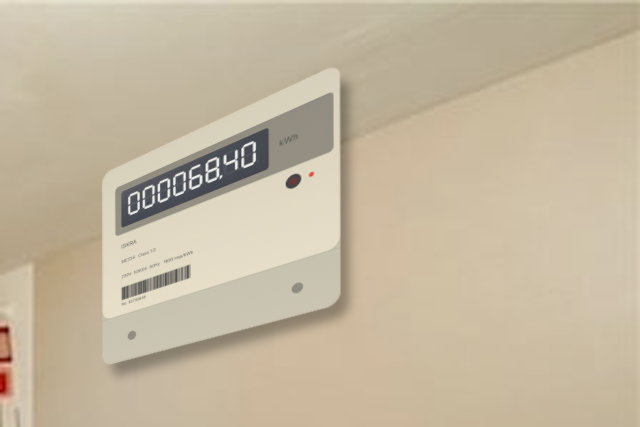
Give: 68.40 kWh
